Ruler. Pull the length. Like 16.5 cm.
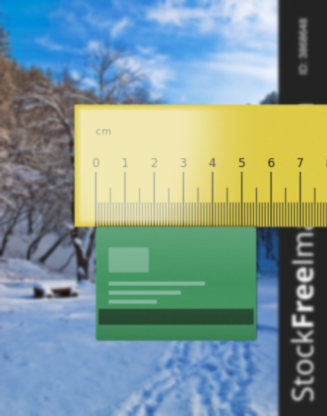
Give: 5.5 cm
